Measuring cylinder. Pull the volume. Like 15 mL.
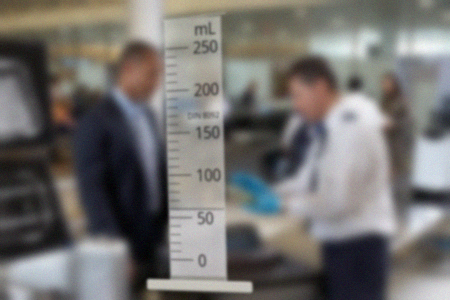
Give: 60 mL
